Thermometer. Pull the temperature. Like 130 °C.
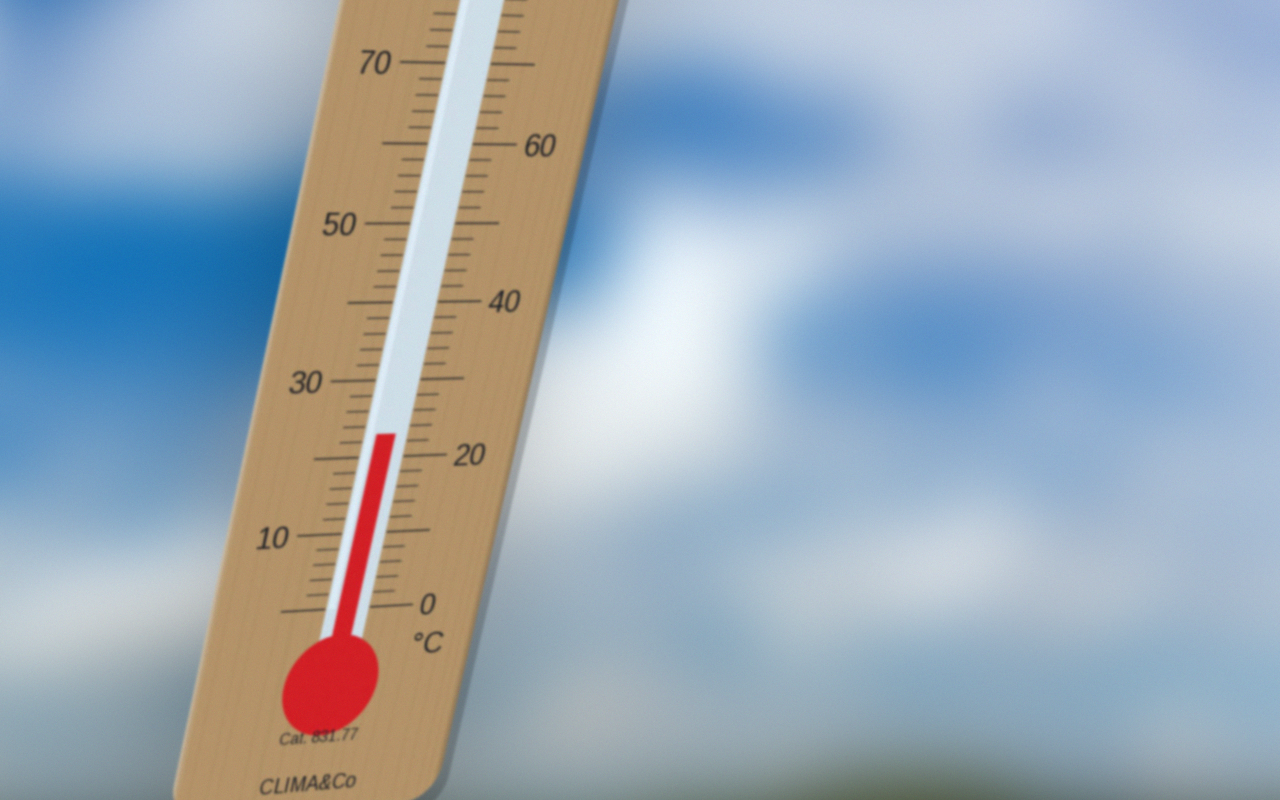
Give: 23 °C
